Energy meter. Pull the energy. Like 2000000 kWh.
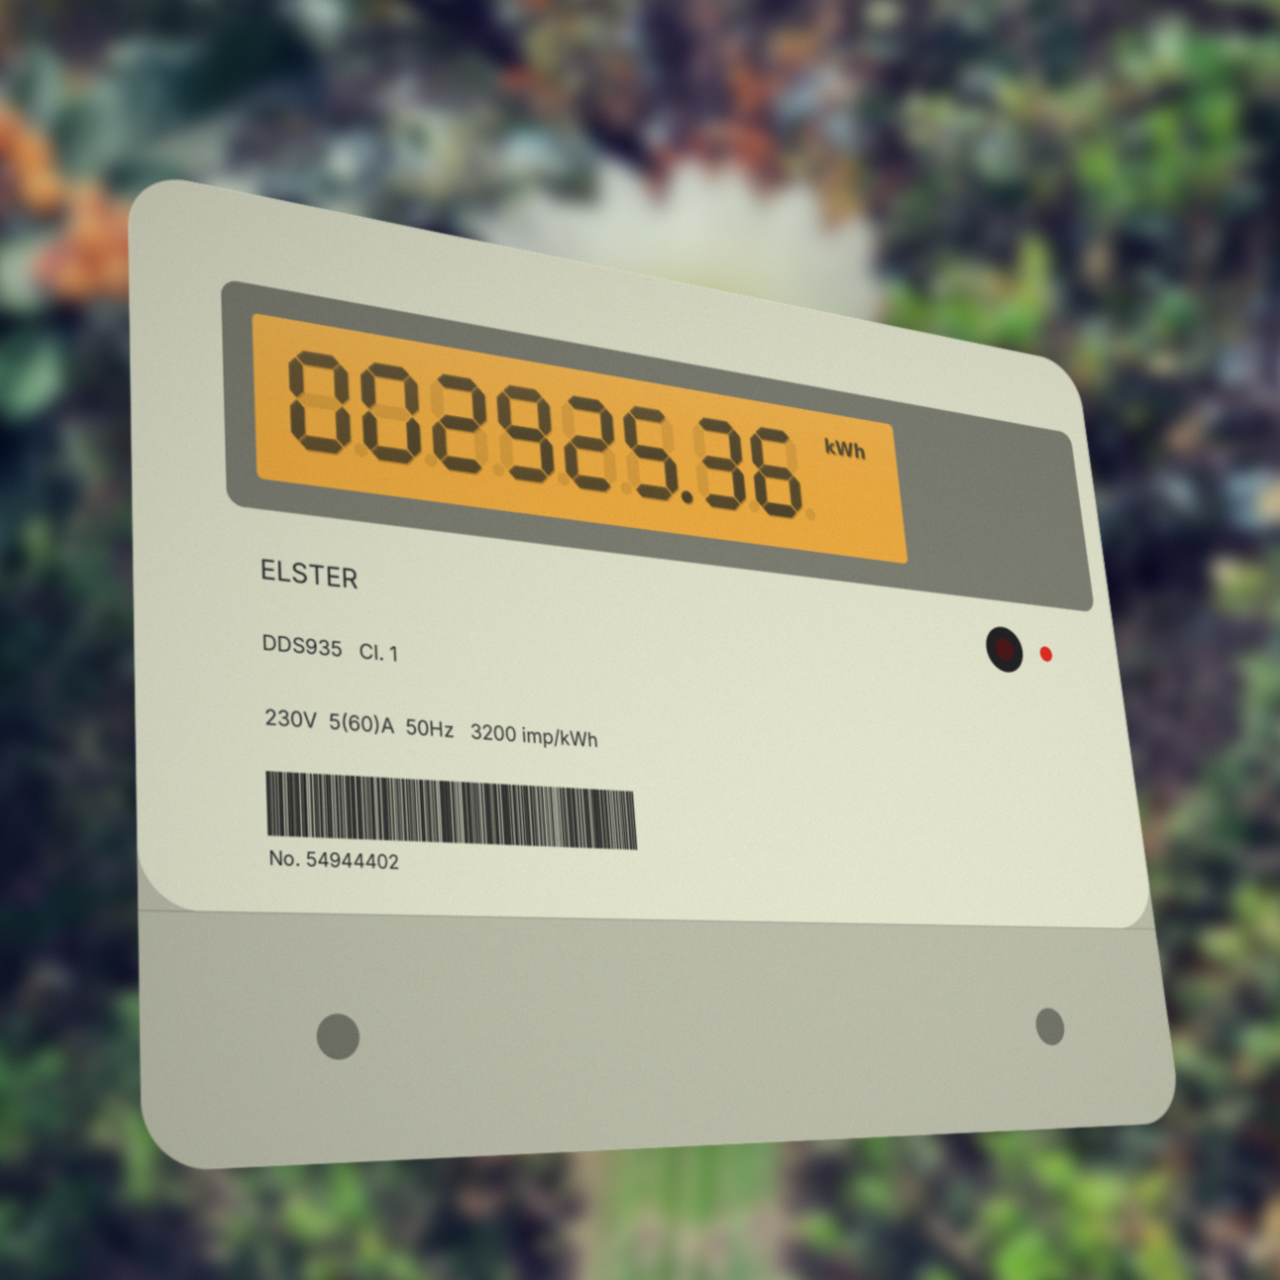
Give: 2925.36 kWh
